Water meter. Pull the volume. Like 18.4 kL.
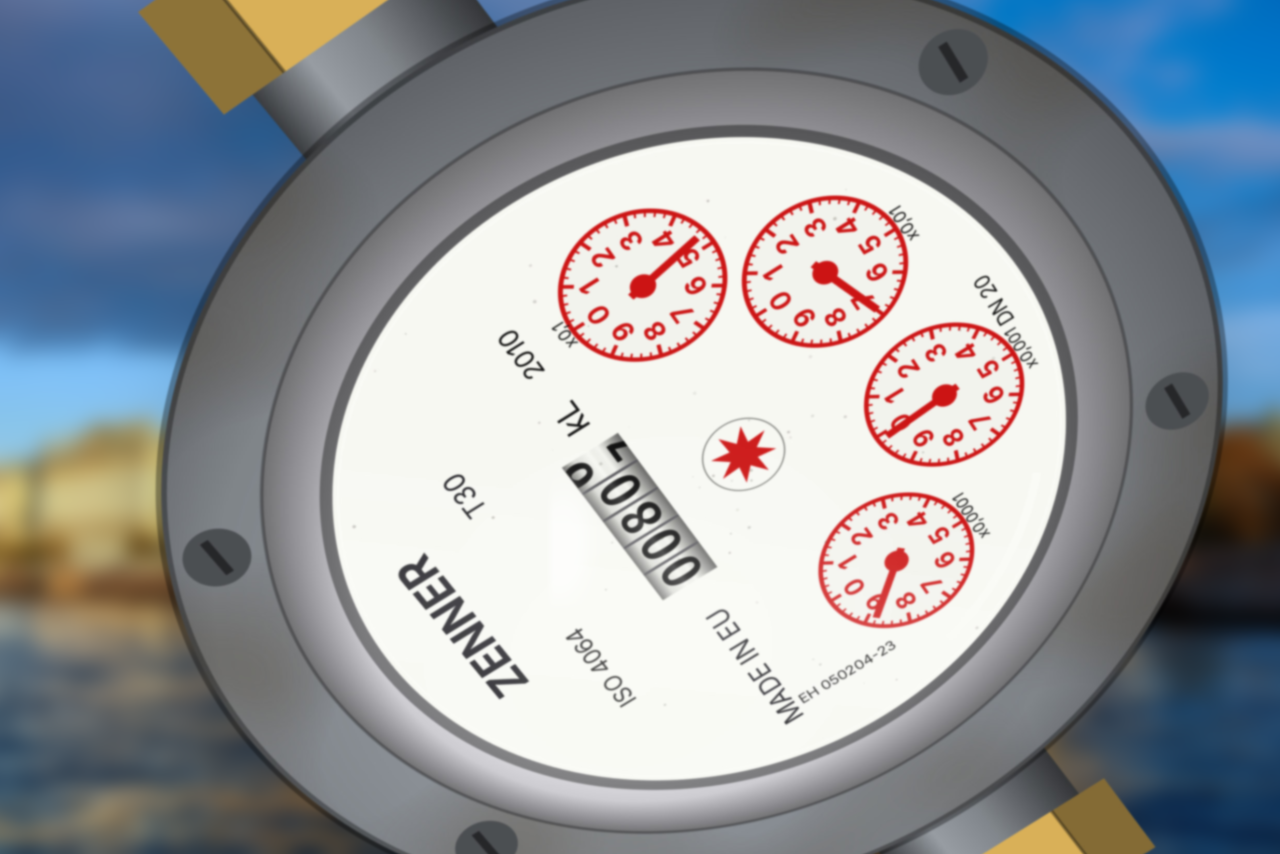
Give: 806.4698 kL
